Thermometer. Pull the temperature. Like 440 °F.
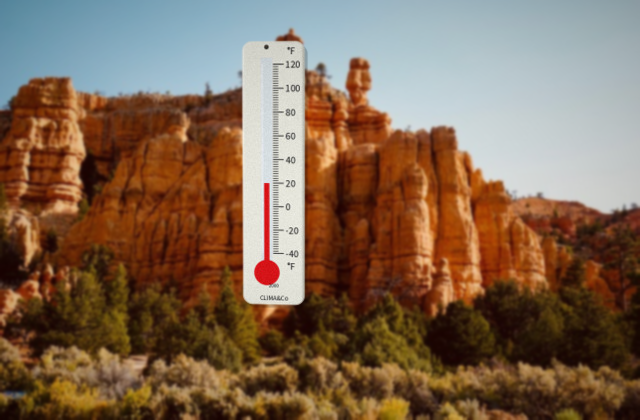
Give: 20 °F
